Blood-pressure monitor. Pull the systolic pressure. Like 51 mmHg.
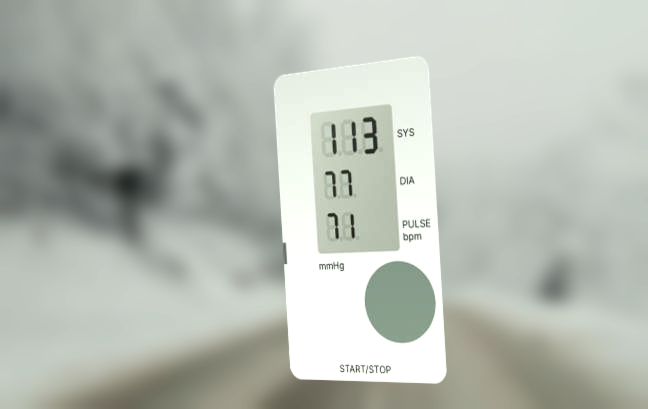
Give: 113 mmHg
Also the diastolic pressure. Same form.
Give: 77 mmHg
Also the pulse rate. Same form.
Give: 71 bpm
